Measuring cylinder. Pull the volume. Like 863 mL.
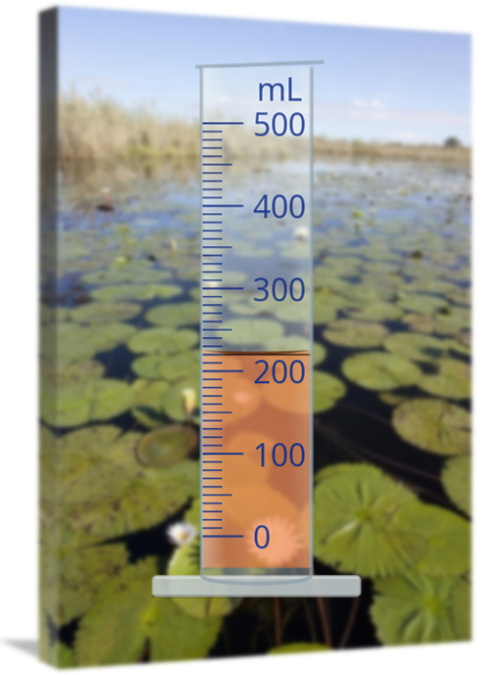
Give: 220 mL
